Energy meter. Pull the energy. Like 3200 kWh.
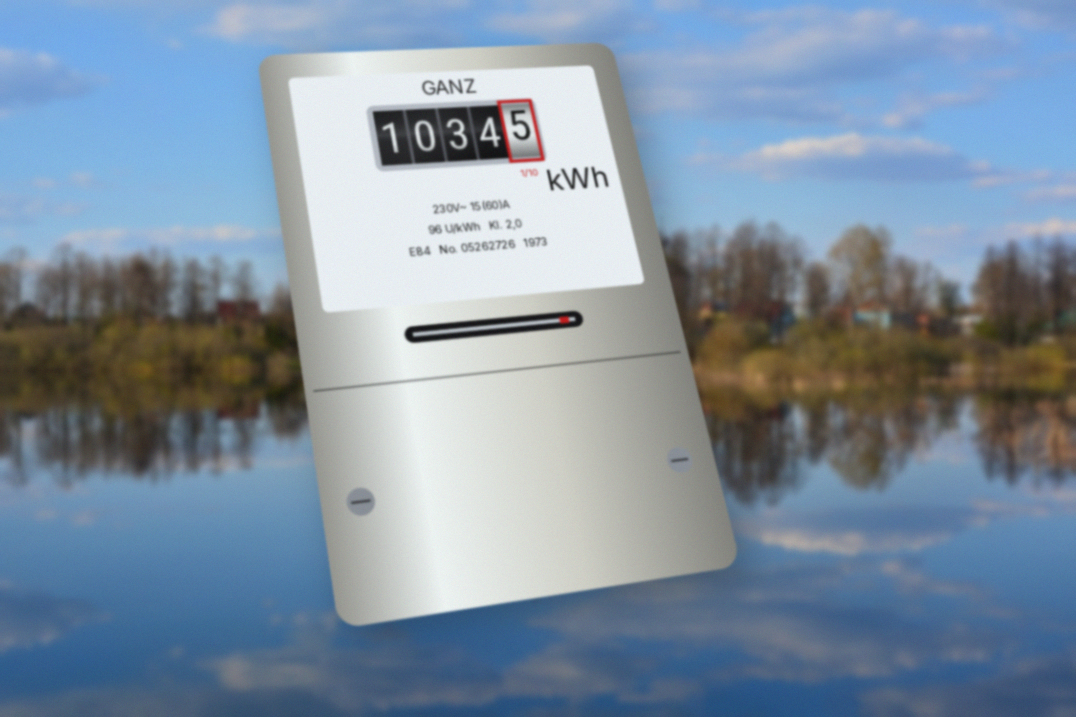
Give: 1034.5 kWh
